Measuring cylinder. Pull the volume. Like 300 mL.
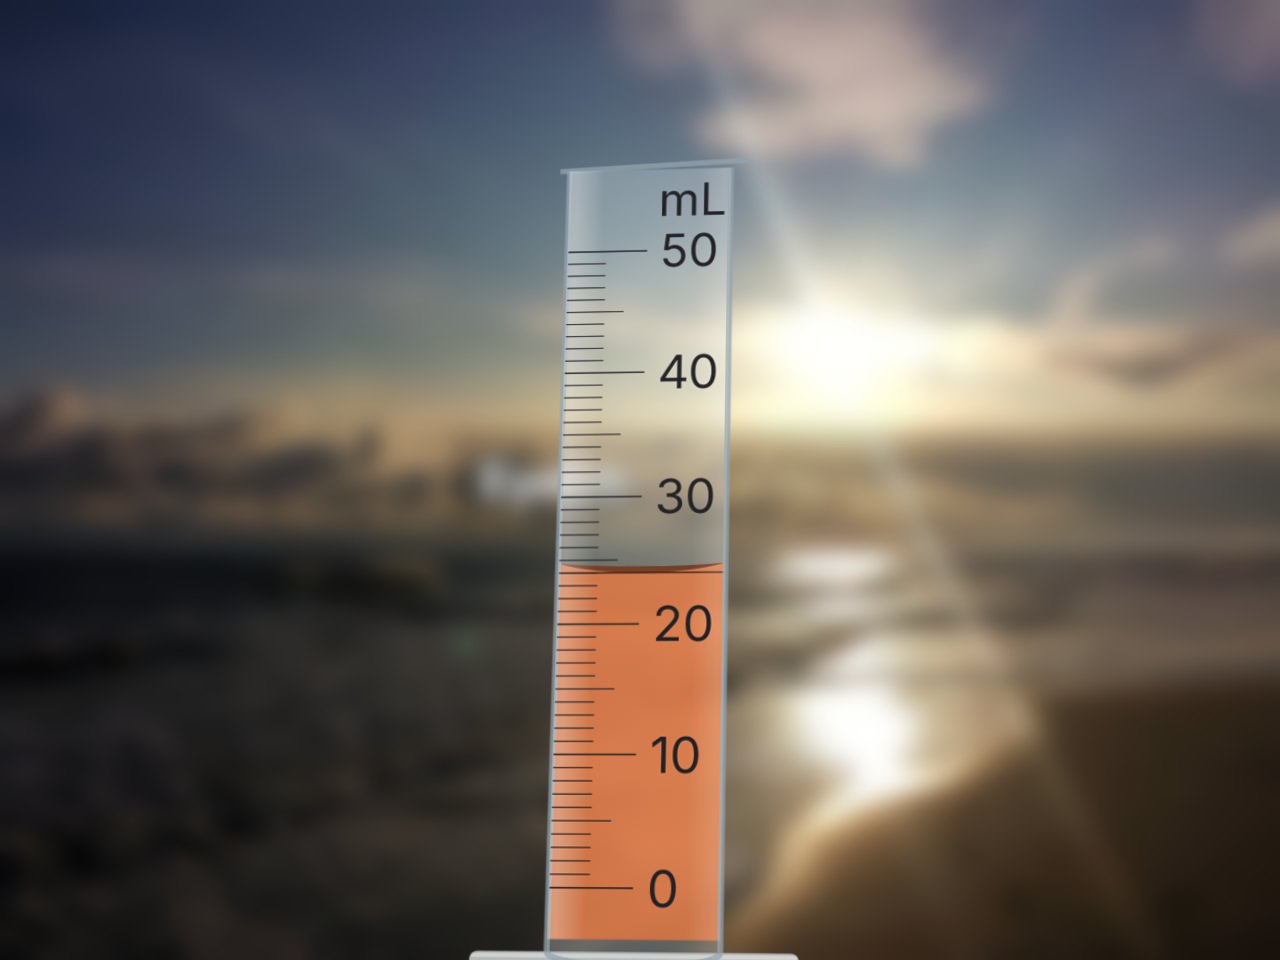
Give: 24 mL
